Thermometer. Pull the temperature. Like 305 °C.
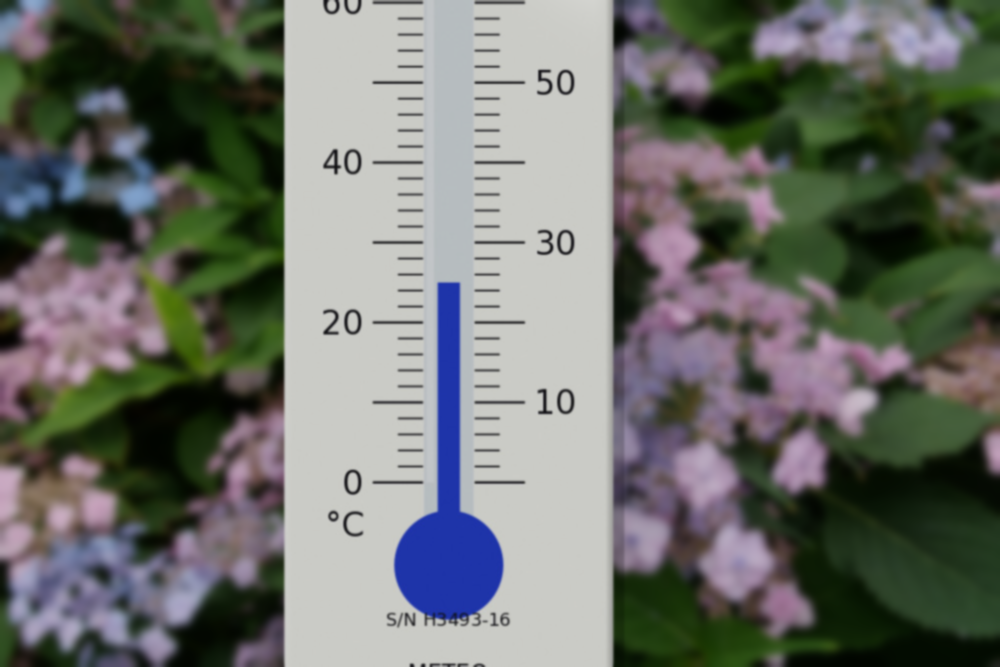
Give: 25 °C
